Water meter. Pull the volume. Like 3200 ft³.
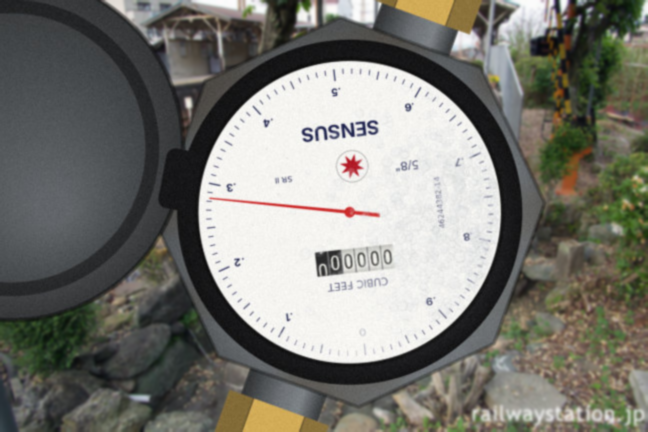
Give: 0.28 ft³
